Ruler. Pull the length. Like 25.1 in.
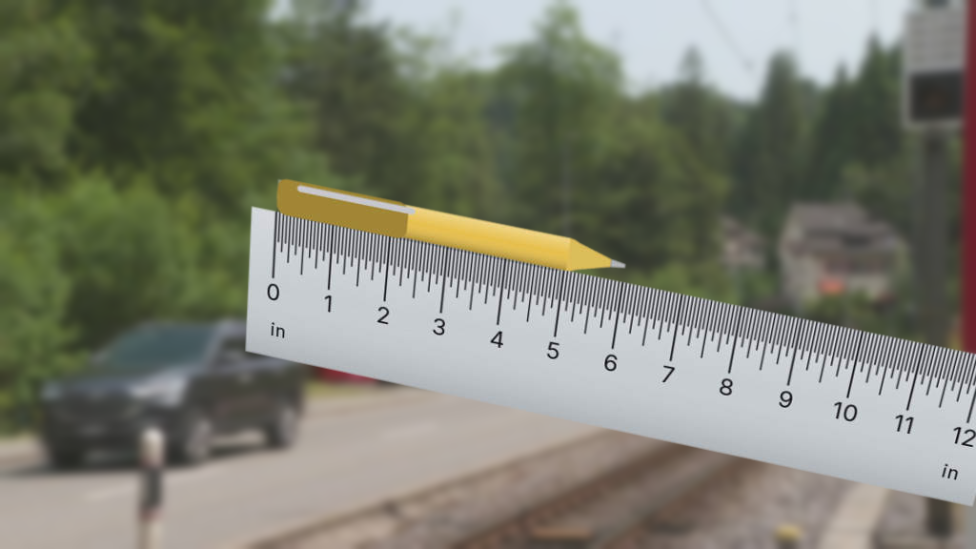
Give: 6 in
